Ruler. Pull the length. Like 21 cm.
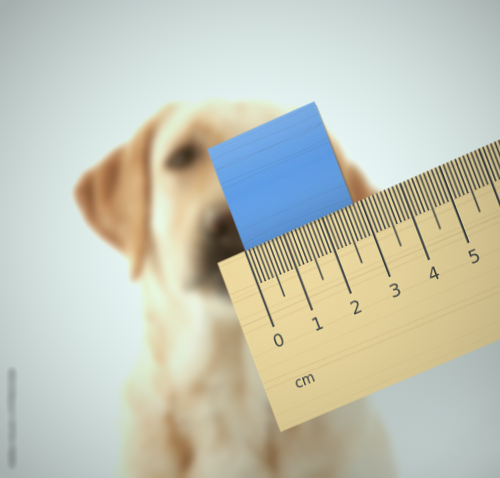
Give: 2.8 cm
